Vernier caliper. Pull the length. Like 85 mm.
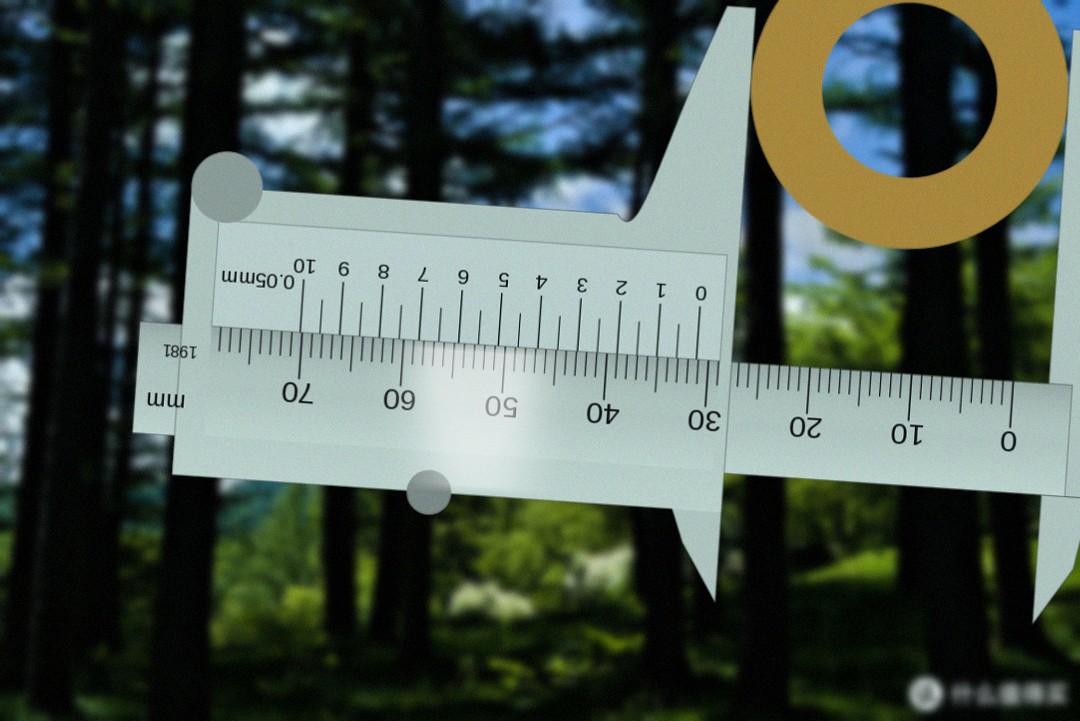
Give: 31.2 mm
